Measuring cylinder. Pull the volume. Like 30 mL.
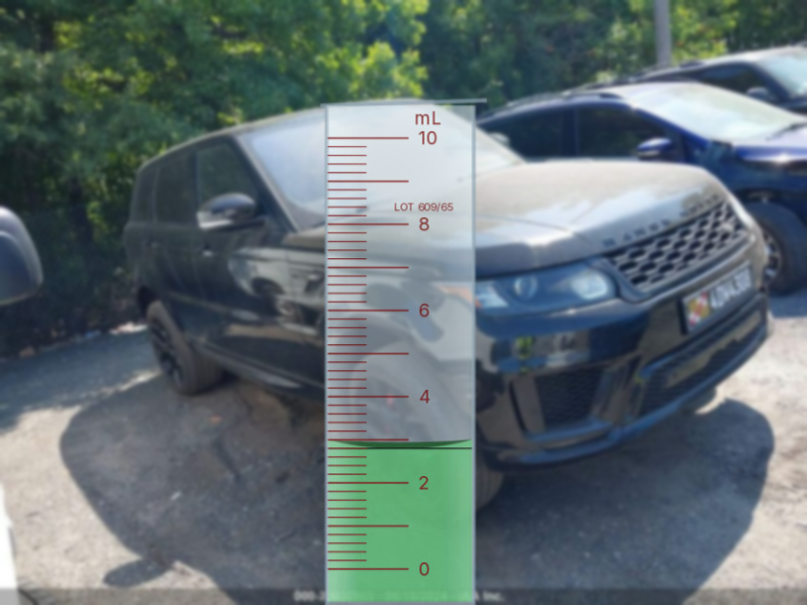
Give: 2.8 mL
